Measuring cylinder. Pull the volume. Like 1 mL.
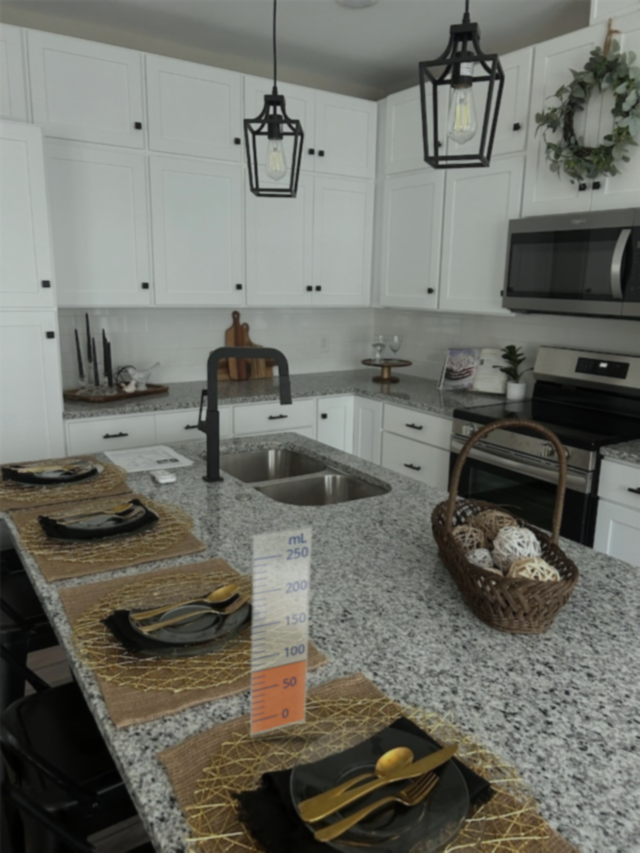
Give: 80 mL
